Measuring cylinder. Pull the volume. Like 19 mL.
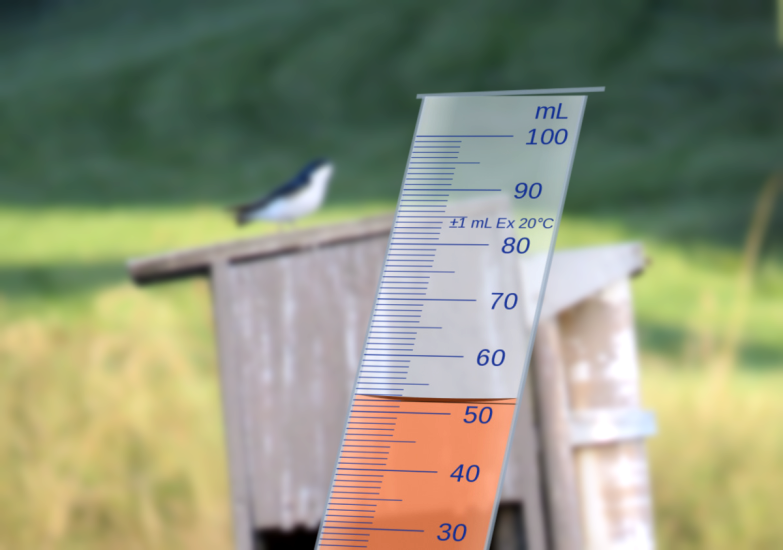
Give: 52 mL
